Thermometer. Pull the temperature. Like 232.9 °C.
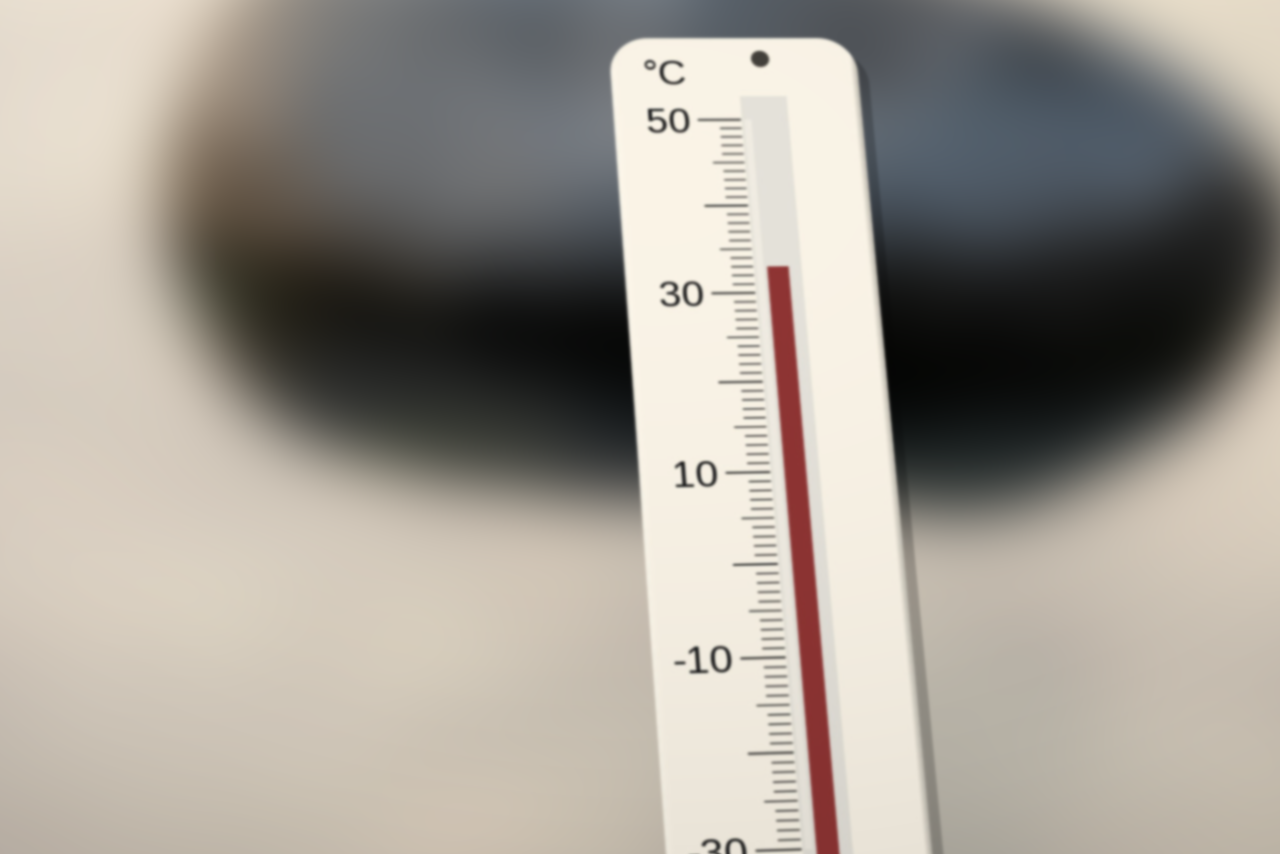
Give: 33 °C
